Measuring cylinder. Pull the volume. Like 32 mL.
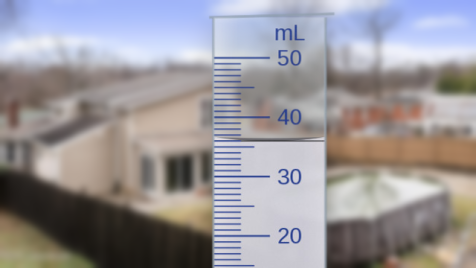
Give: 36 mL
